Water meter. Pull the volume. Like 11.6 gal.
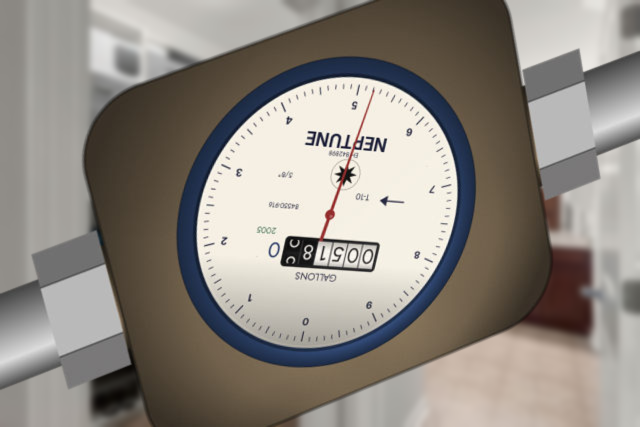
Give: 51885.2 gal
